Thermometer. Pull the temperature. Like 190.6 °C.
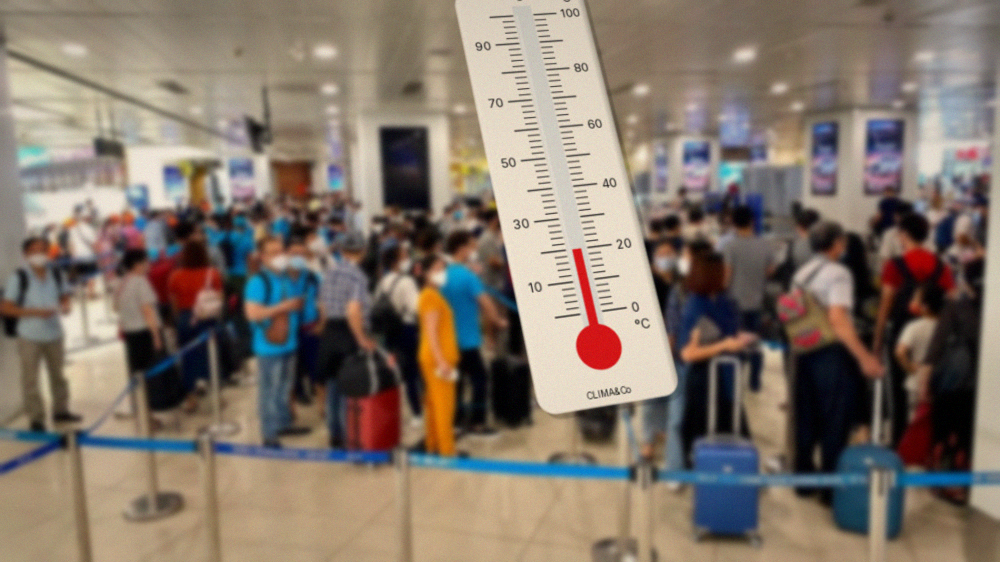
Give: 20 °C
